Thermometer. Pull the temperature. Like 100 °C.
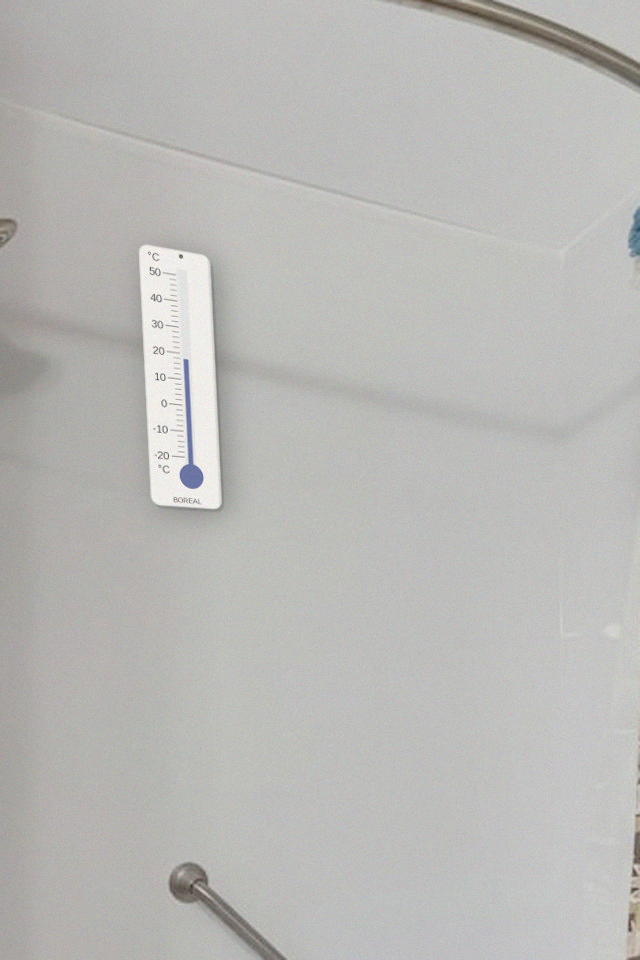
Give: 18 °C
